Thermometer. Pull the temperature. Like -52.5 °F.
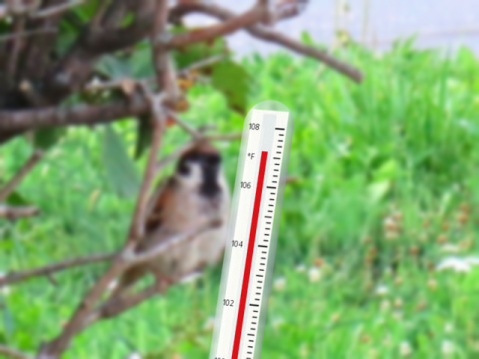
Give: 107.2 °F
